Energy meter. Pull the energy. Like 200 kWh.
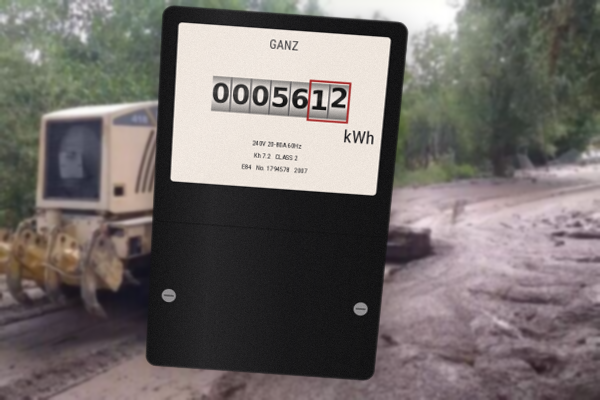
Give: 56.12 kWh
